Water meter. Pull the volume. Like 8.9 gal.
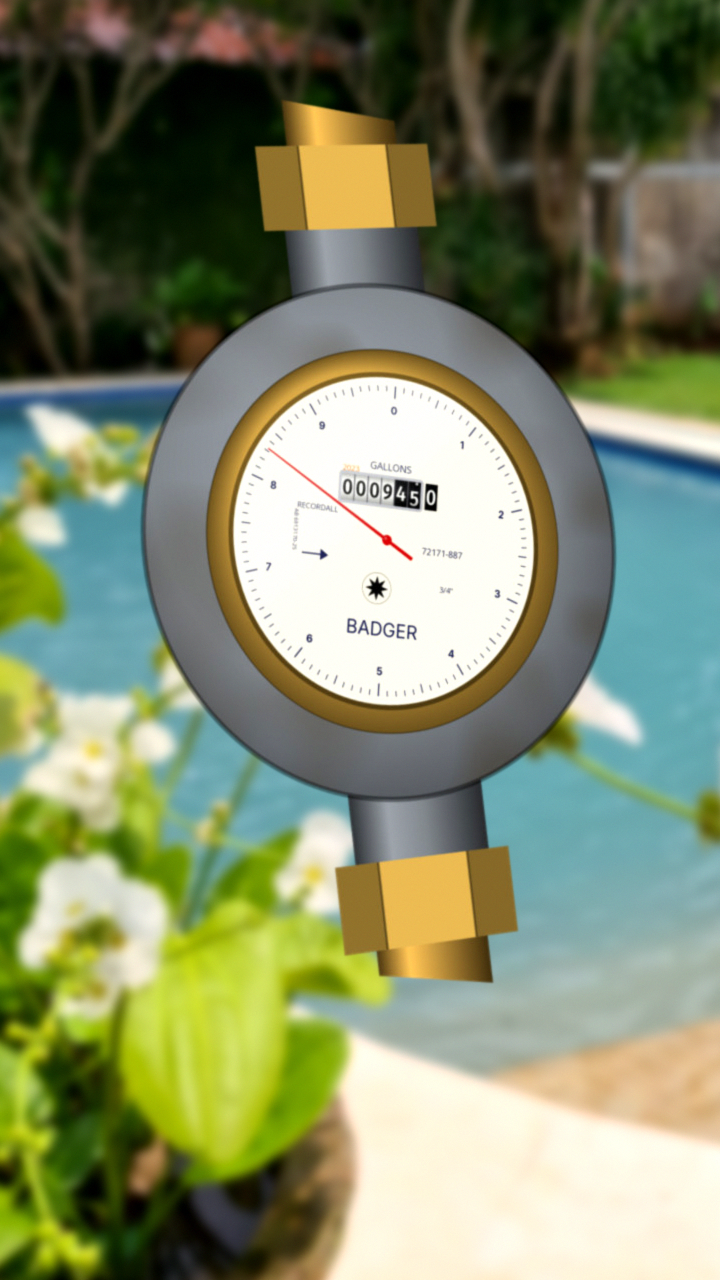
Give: 9448.3 gal
